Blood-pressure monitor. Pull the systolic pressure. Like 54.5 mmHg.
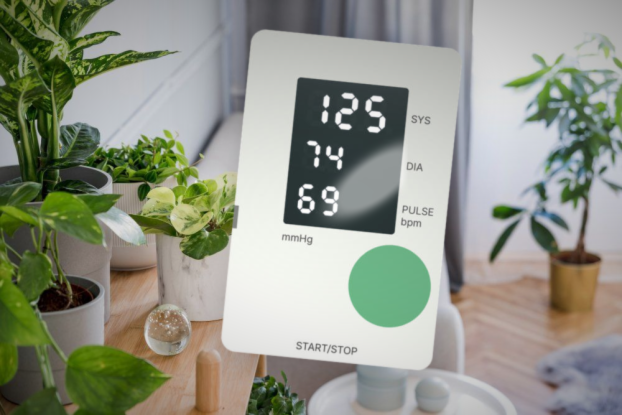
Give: 125 mmHg
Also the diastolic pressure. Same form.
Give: 74 mmHg
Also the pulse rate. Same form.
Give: 69 bpm
